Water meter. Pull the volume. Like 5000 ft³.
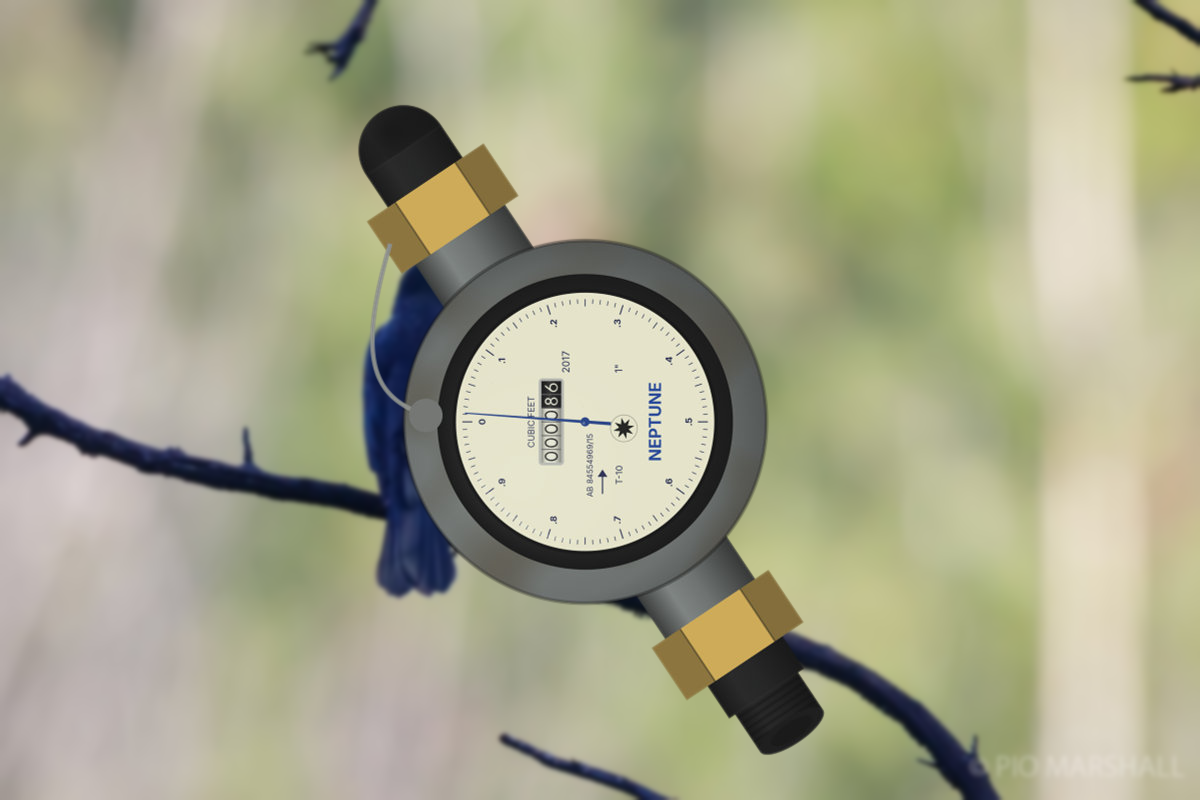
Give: 86.01 ft³
